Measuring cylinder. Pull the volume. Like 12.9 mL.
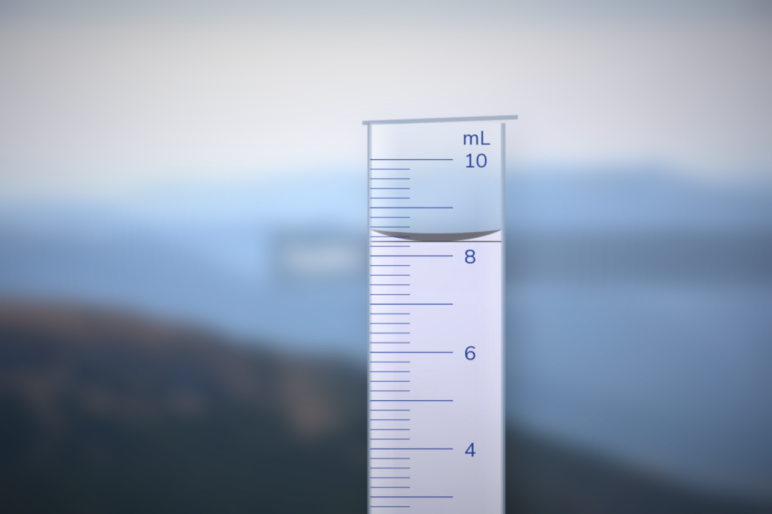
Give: 8.3 mL
